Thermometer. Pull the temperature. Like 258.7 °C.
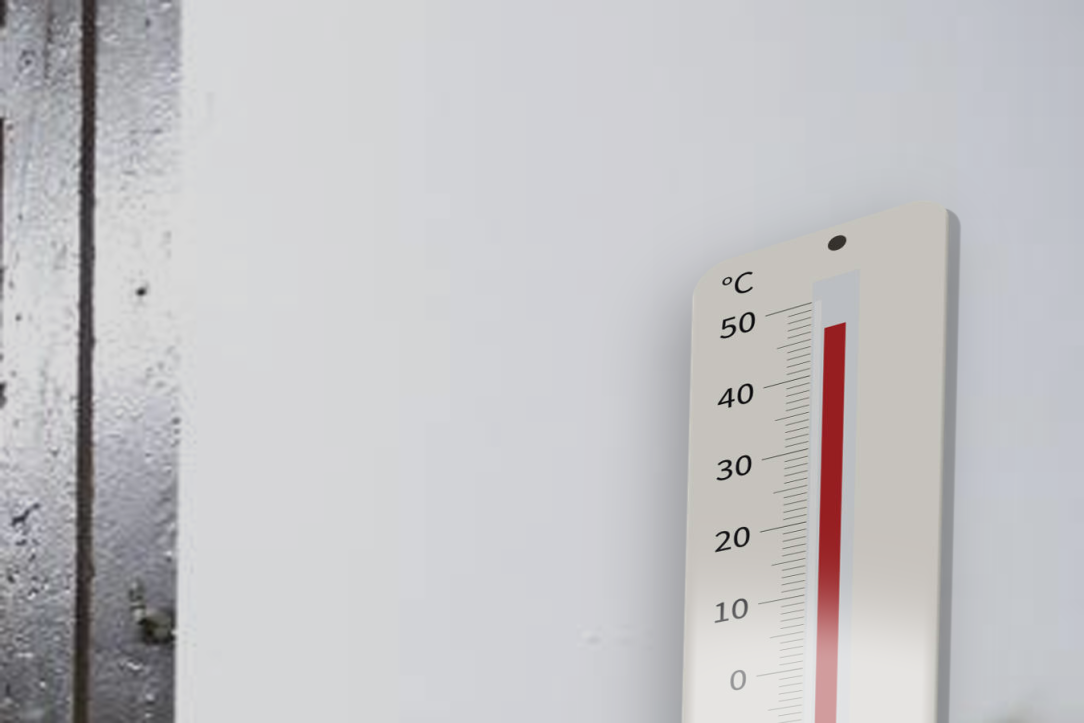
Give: 46 °C
